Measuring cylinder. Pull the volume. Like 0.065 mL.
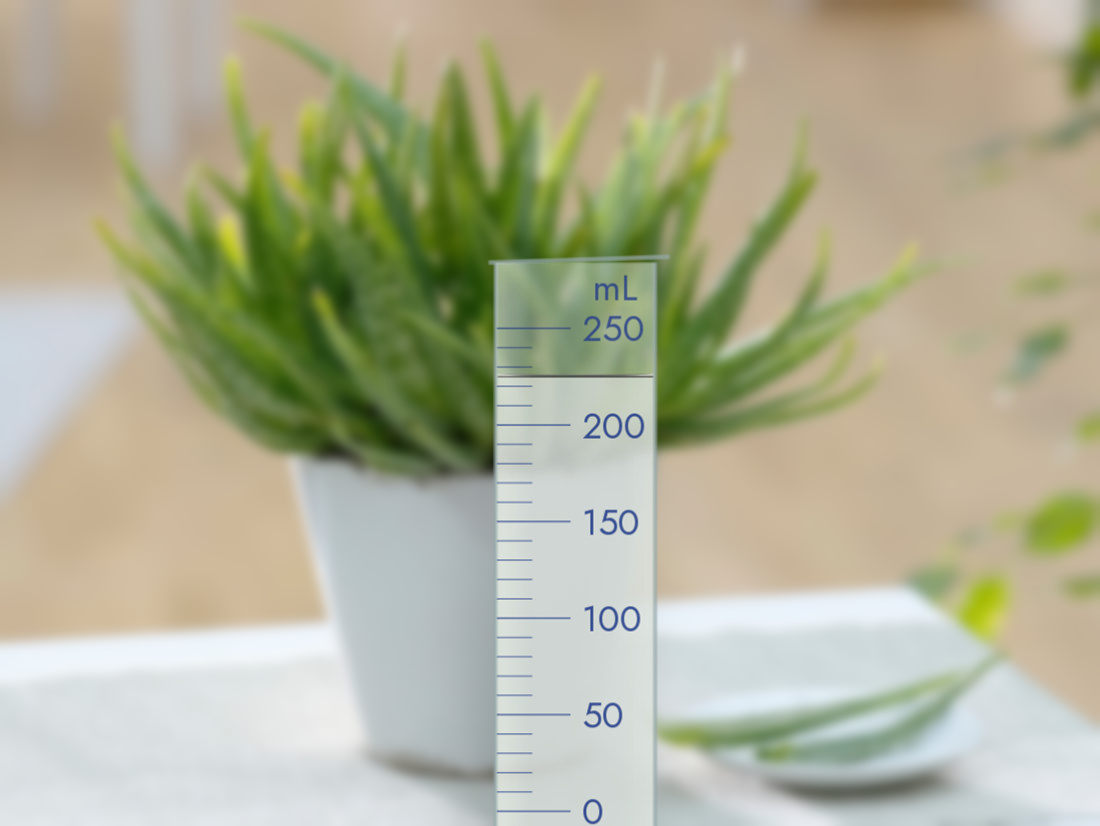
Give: 225 mL
